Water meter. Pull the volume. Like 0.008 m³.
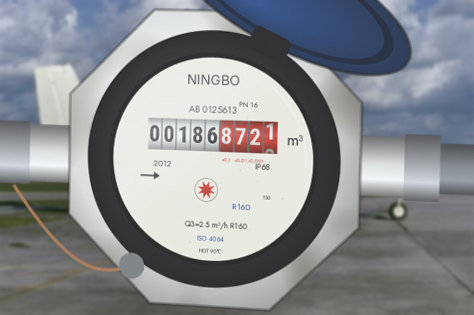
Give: 186.8721 m³
